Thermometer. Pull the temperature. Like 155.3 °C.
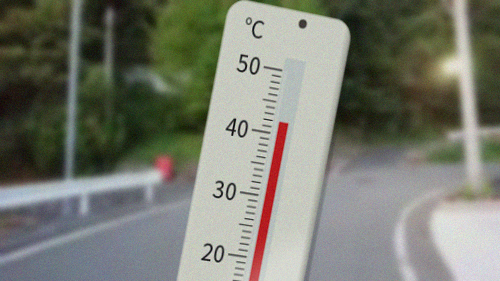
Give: 42 °C
